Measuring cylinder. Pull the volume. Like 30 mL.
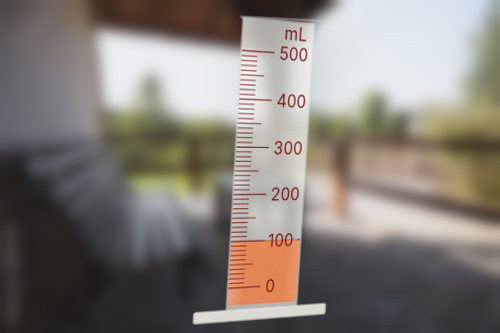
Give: 100 mL
